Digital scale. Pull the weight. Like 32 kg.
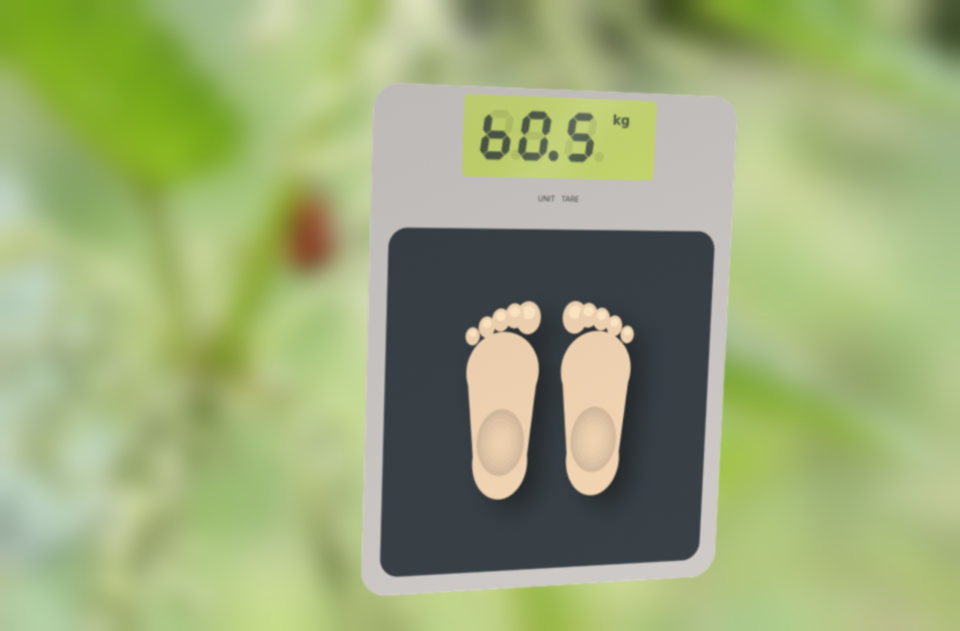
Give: 60.5 kg
